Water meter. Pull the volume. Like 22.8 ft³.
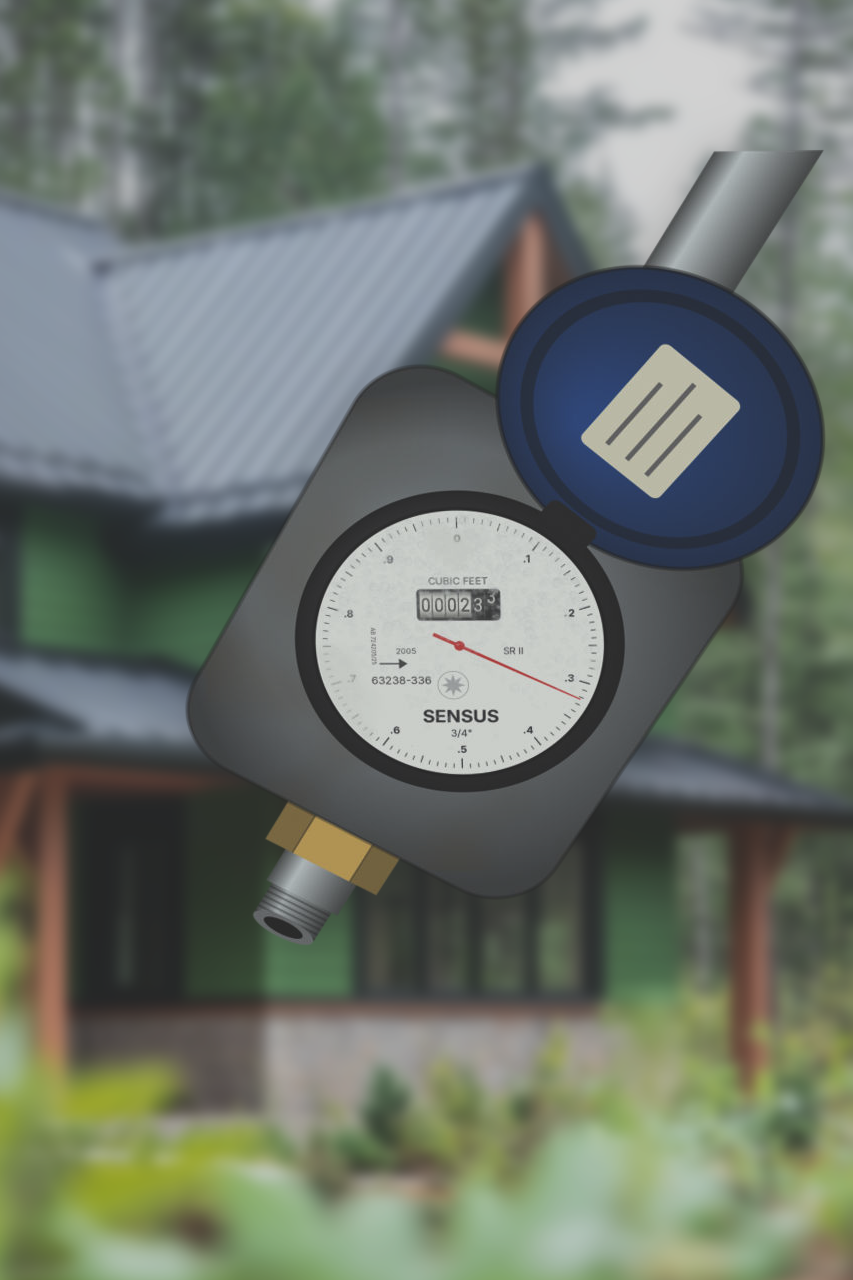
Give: 233.32 ft³
